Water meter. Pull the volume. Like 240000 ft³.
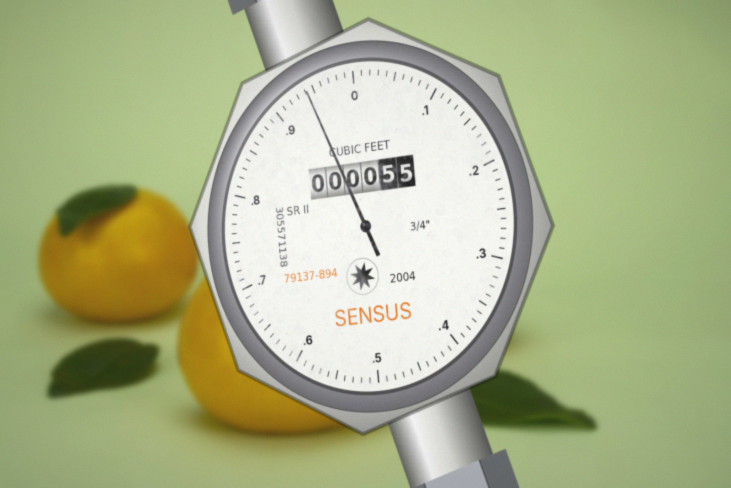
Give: 54.94 ft³
